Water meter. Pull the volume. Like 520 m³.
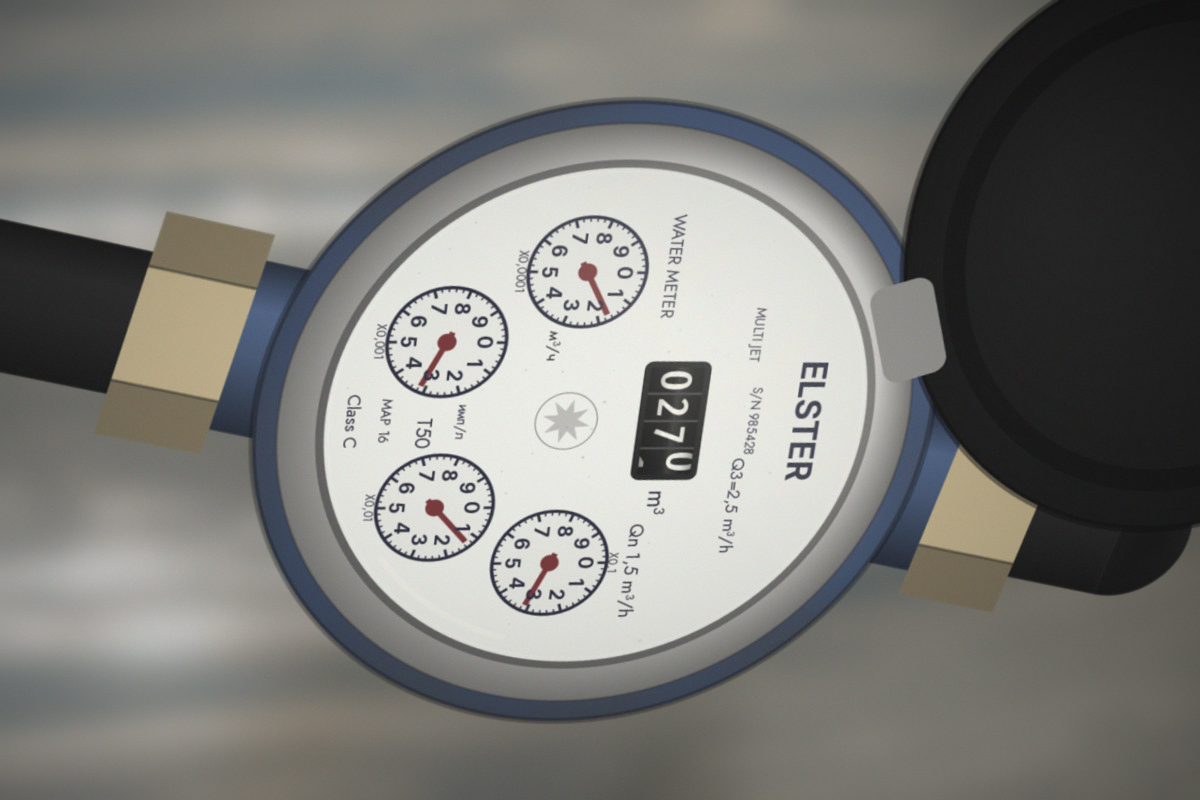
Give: 270.3131 m³
